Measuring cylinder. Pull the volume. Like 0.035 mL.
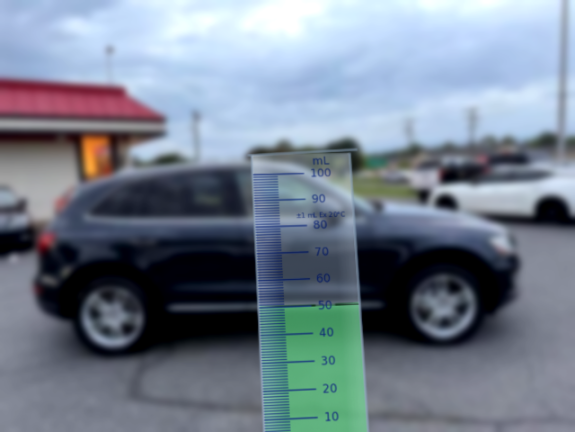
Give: 50 mL
